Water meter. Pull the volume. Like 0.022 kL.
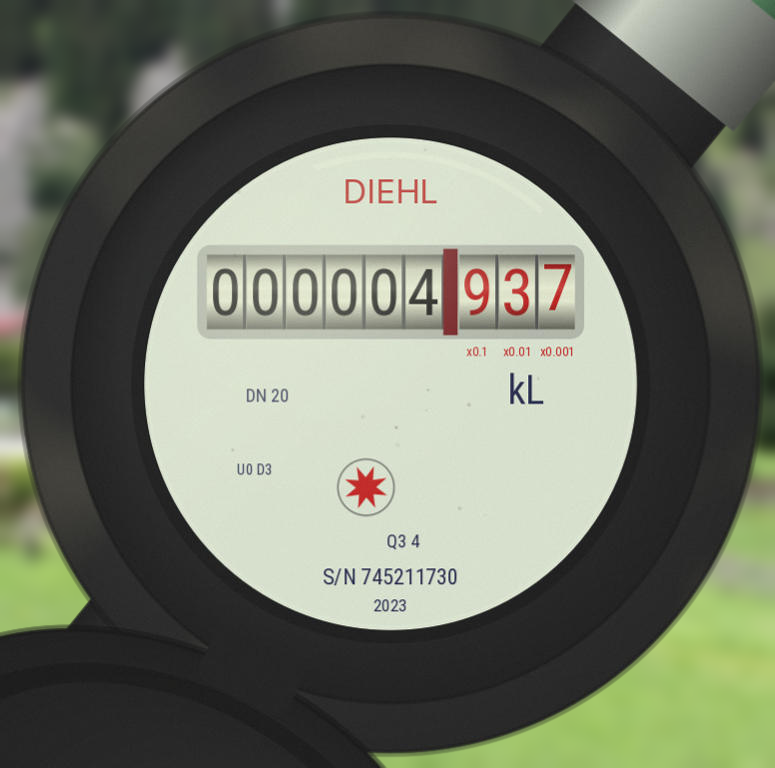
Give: 4.937 kL
